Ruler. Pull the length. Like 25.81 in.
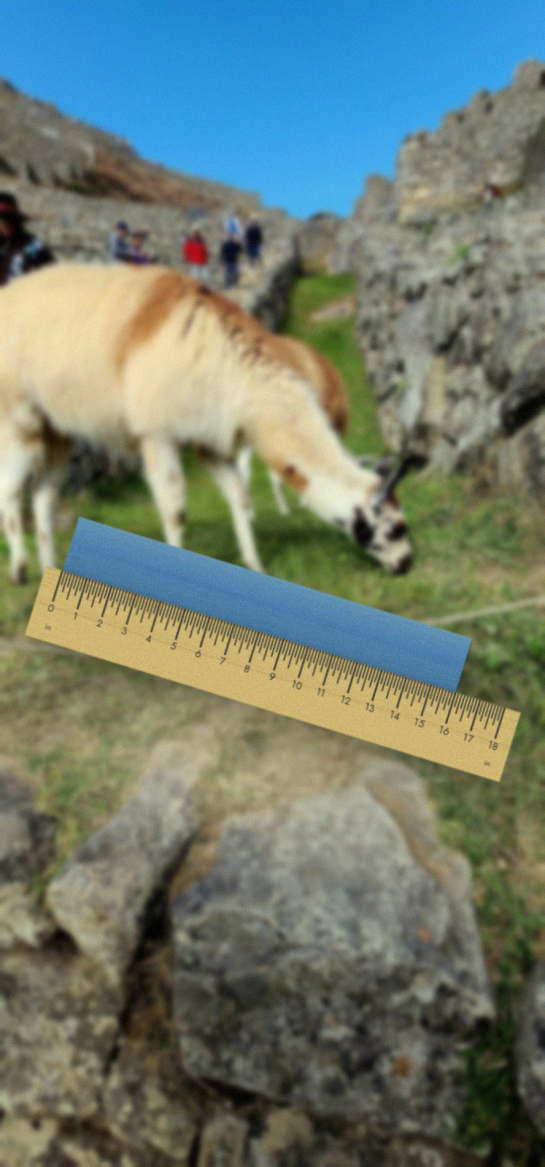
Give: 16 in
